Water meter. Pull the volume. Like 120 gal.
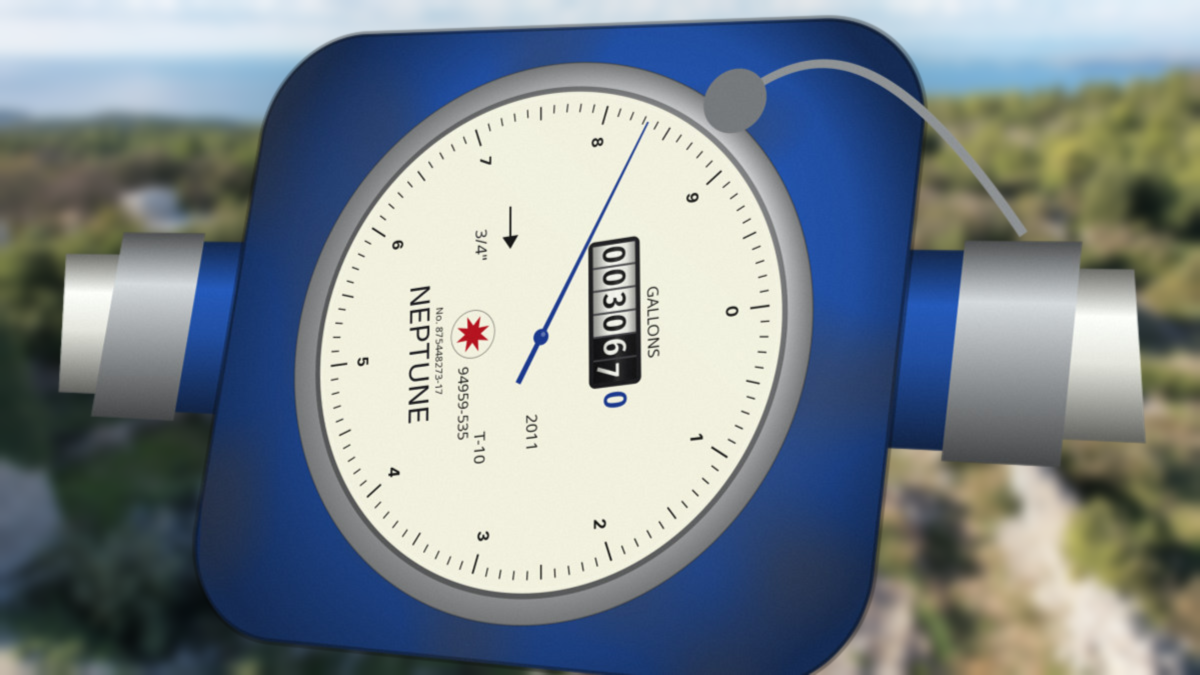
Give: 30668.3 gal
